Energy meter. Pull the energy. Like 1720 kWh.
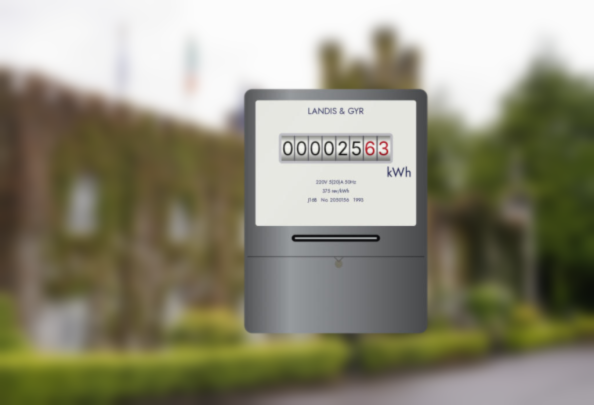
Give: 25.63 kWh
